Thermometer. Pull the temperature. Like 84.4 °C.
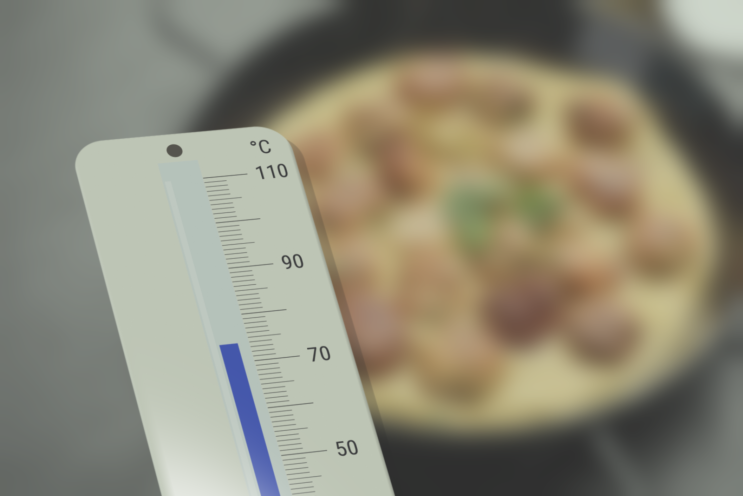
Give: 74 °C
